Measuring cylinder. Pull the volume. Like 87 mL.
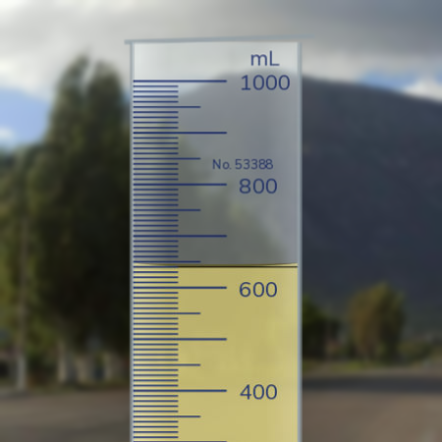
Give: 640 mL
